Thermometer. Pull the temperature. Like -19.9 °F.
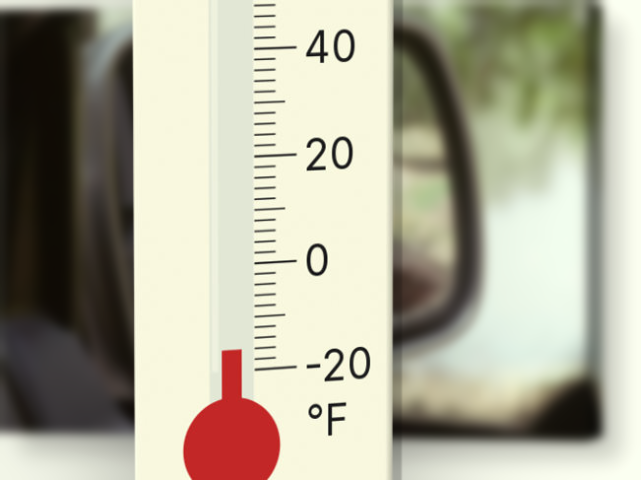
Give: -16 °F
